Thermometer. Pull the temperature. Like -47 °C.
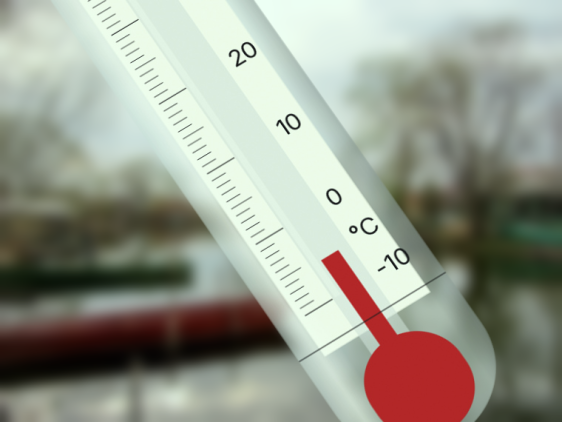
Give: -5.5 °C
